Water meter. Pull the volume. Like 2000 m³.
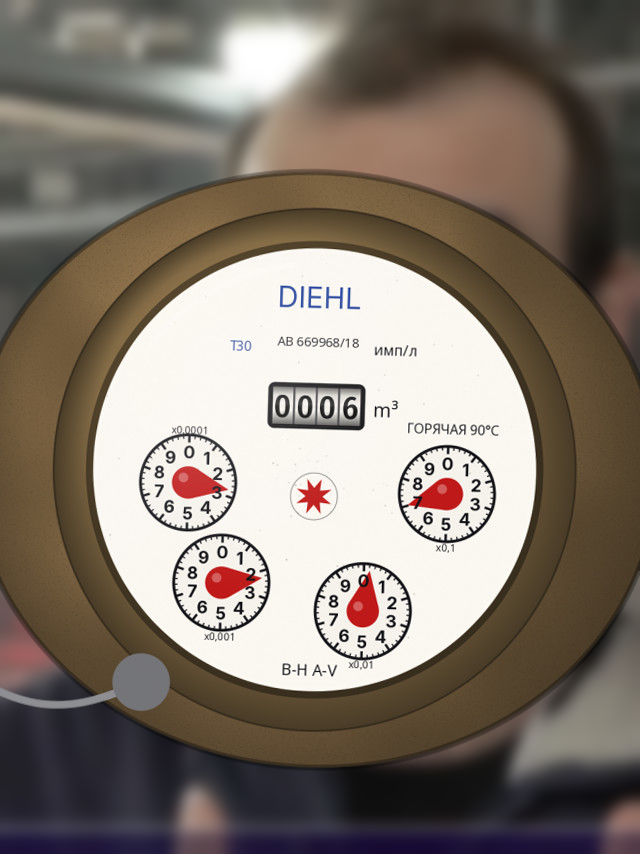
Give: 6.7022 m³
